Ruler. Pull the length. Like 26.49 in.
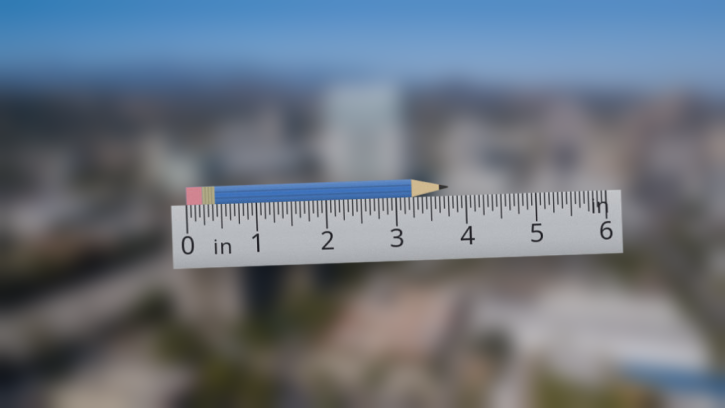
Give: 3.75 in
